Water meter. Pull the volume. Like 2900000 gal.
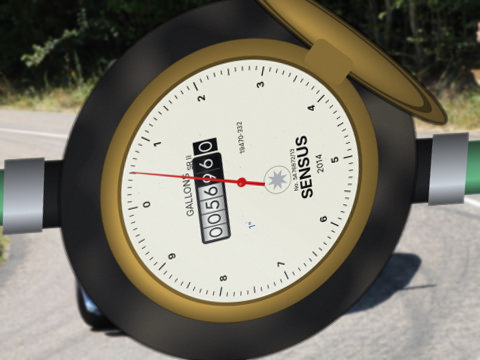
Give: 56960.5 gal
